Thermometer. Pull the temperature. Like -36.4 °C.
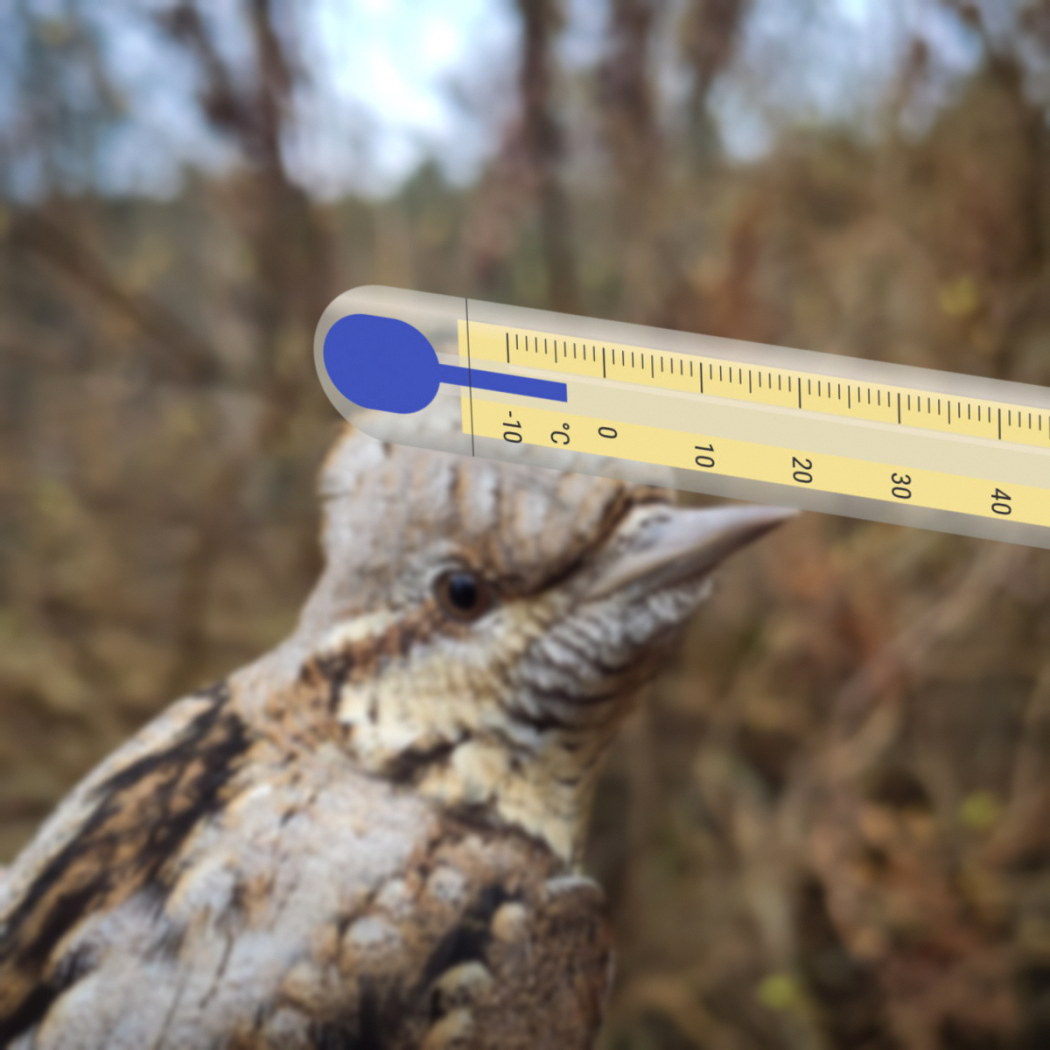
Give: -4 °C
